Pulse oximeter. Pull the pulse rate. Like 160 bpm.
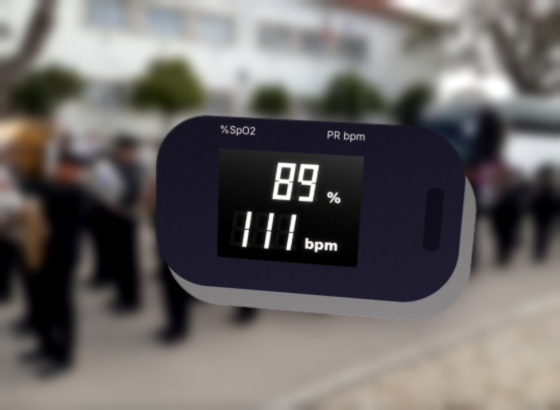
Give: 111 bpm
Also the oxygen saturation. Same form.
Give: 89 %
